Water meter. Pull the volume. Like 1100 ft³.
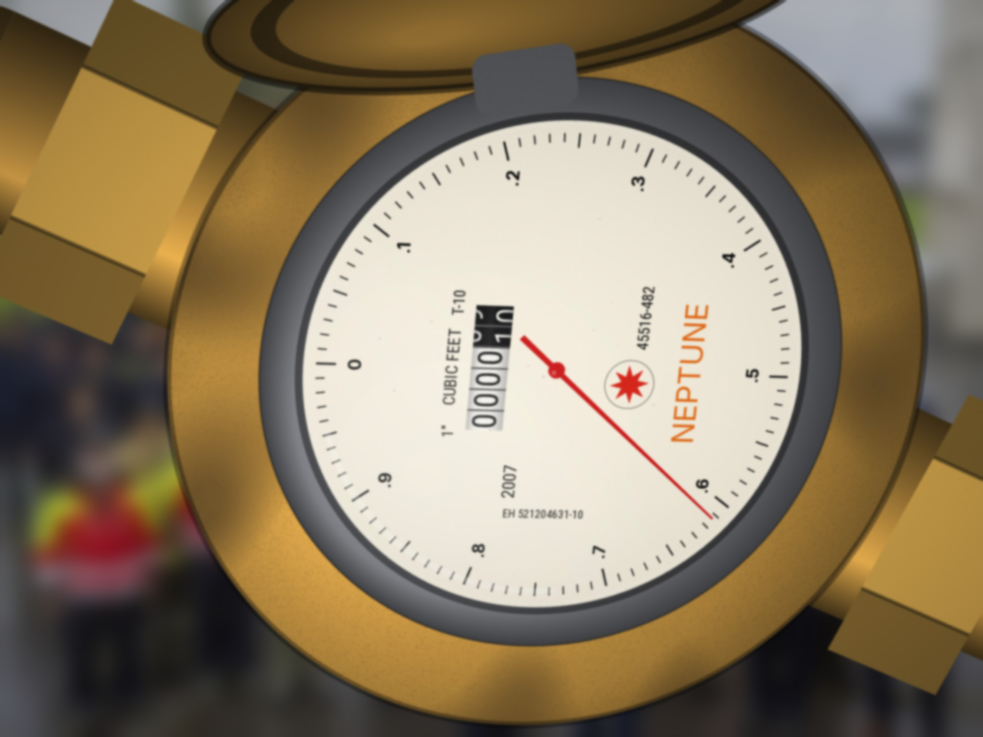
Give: 9.61 ft³
